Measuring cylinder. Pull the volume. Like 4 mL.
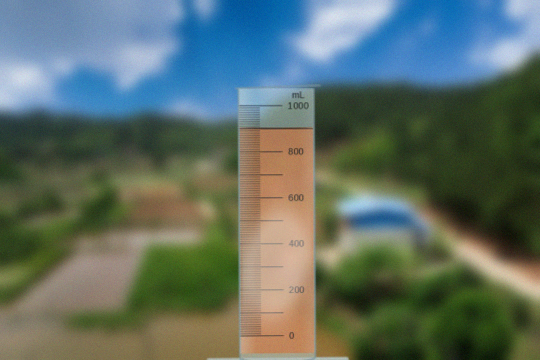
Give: 900 mL
